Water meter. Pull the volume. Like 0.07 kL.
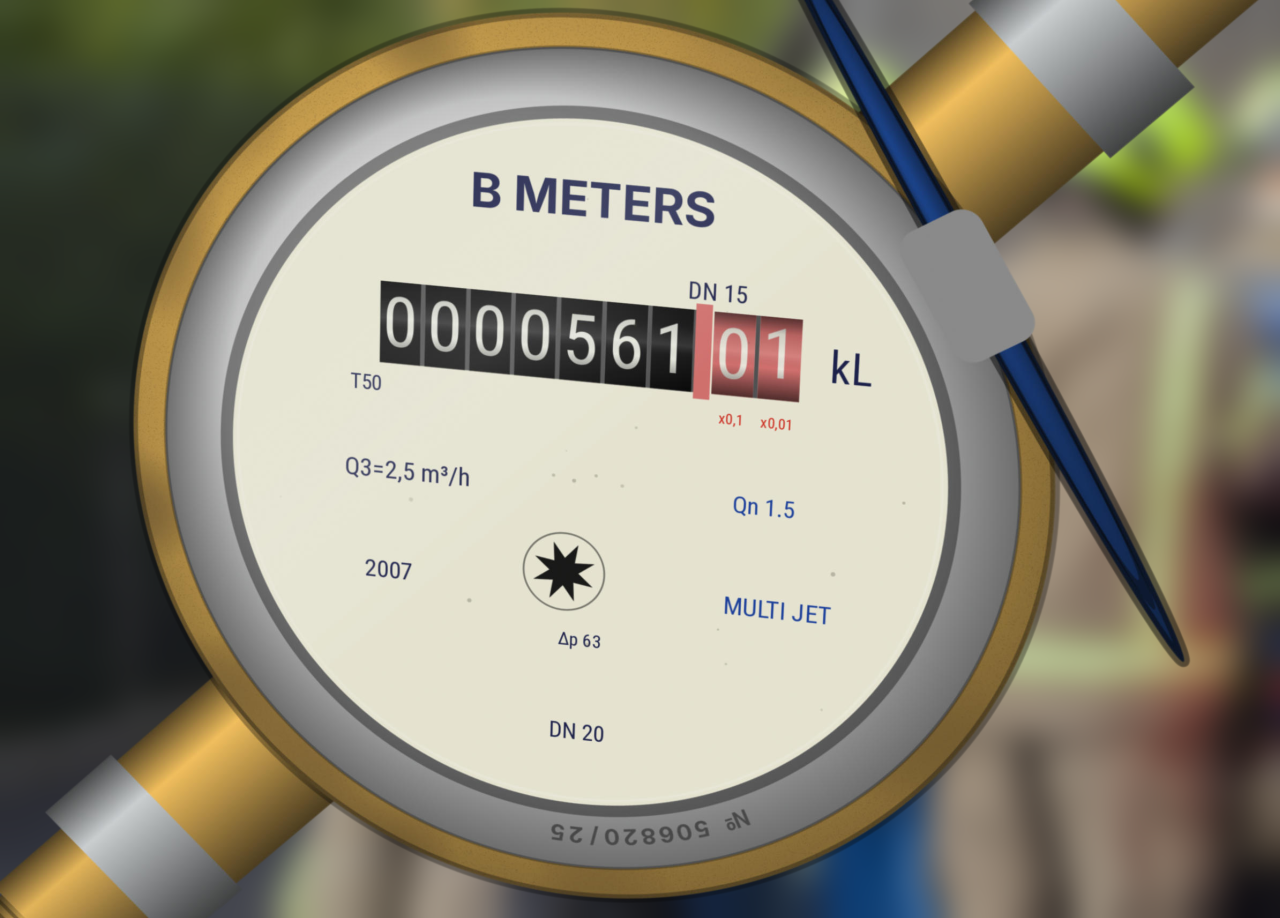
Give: 561.01 kL
